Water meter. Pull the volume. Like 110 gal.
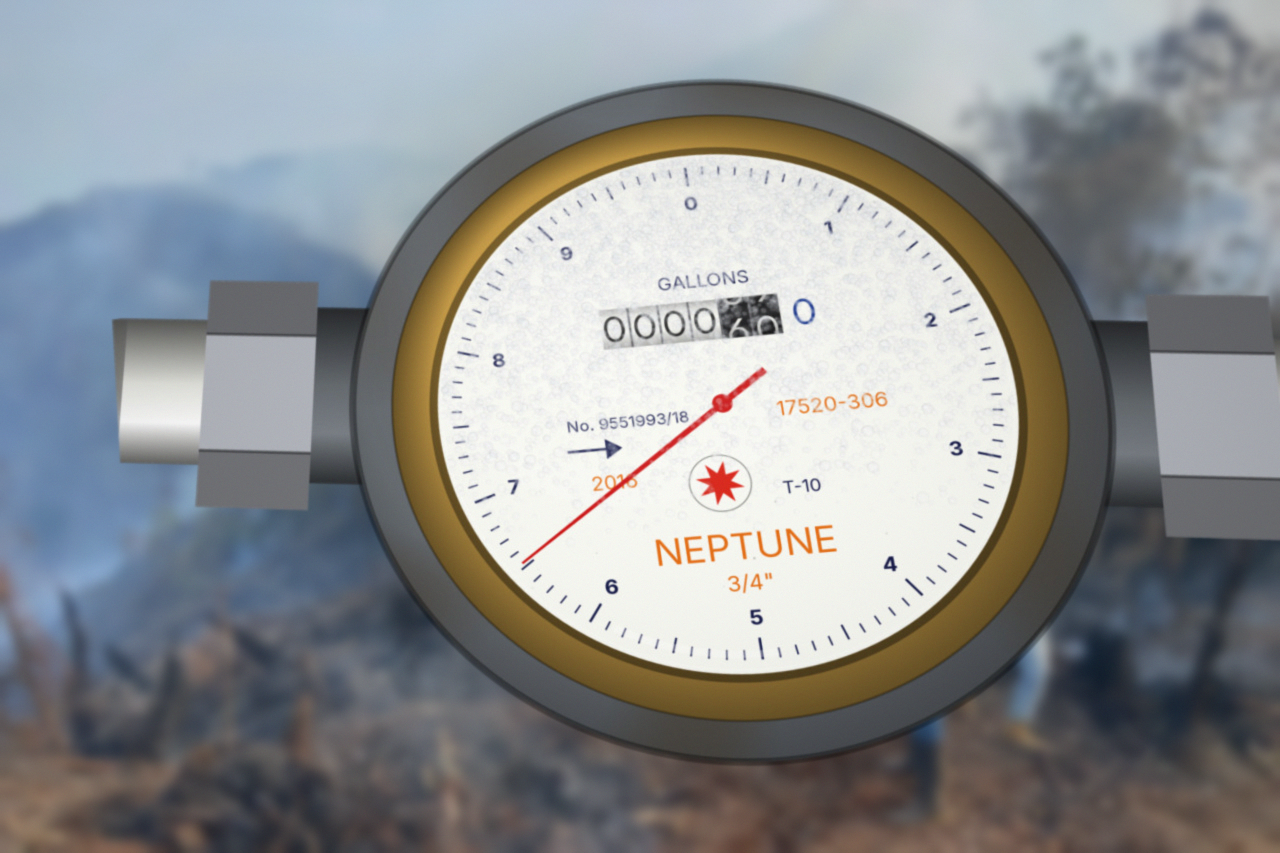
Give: 596.5 gal
